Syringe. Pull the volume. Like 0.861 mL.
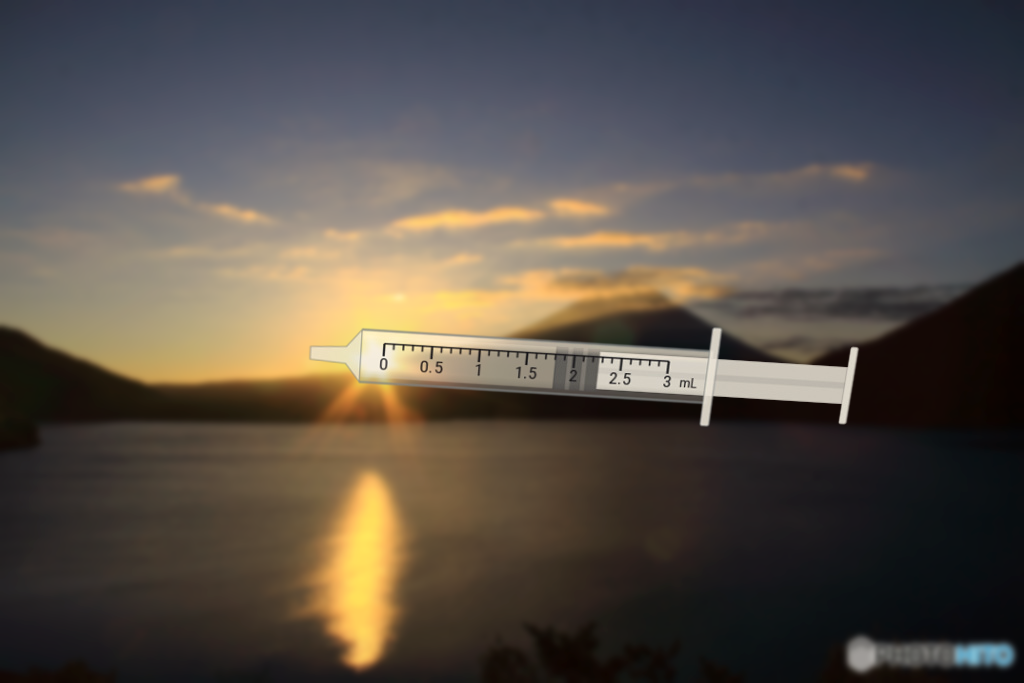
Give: 1.8 mL
